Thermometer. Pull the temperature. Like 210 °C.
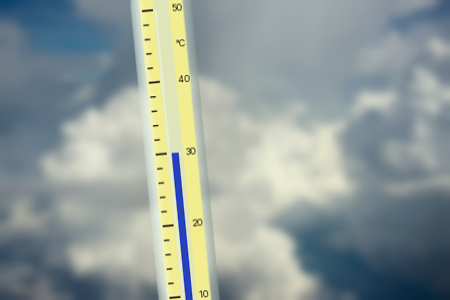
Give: 30 °C
